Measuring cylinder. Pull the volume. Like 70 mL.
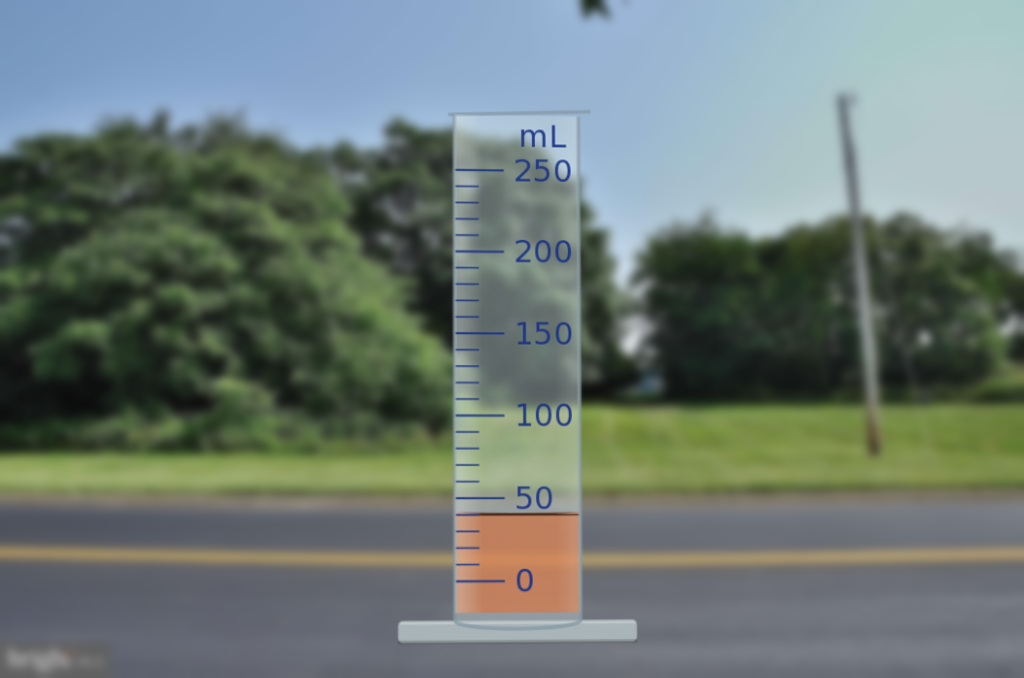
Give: 40 mL
